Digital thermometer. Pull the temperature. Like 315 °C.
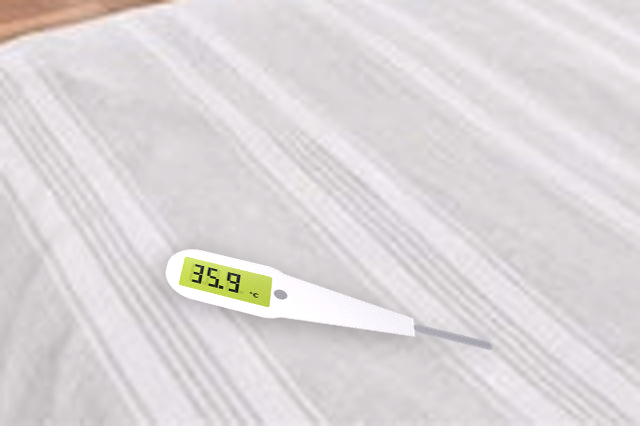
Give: 35.9 °C
